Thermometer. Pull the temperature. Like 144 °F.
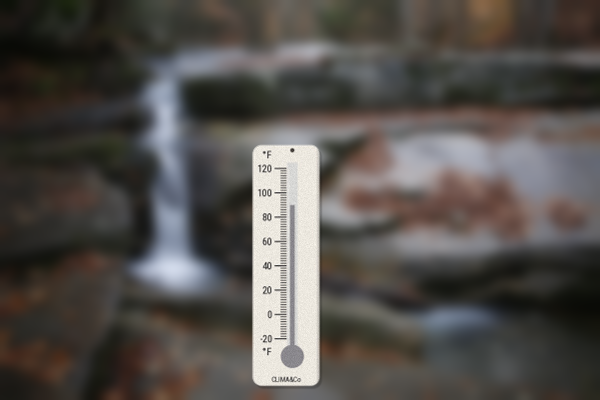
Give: 90 °F
